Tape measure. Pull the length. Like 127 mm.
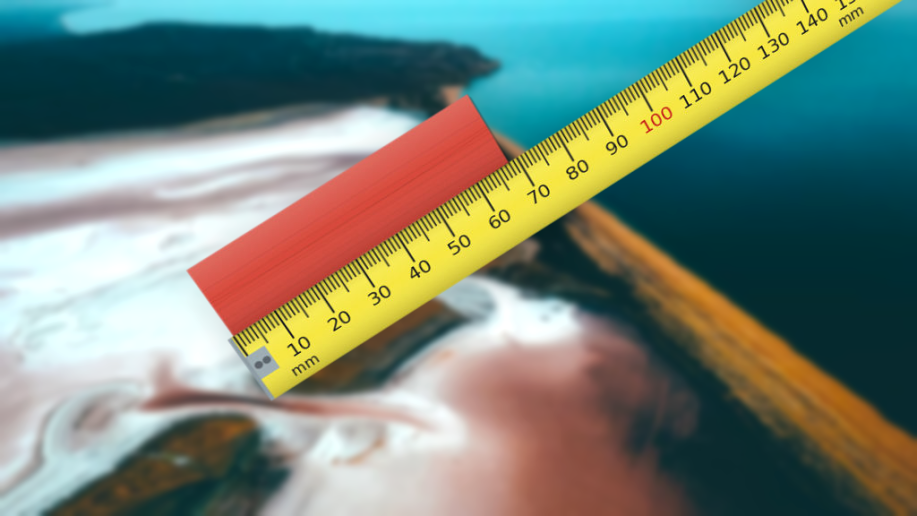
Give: 68 mm
